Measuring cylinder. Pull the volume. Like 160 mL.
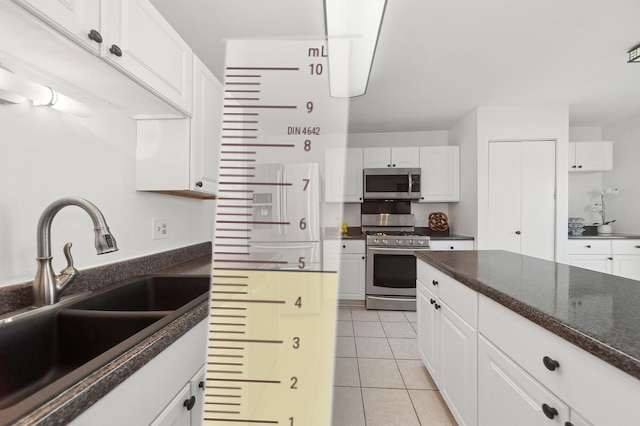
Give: 4.8 mL
